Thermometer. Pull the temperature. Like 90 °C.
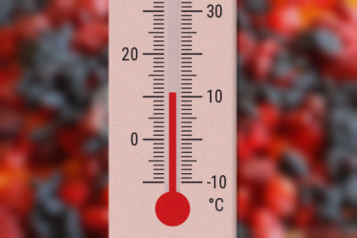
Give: 11 °C
